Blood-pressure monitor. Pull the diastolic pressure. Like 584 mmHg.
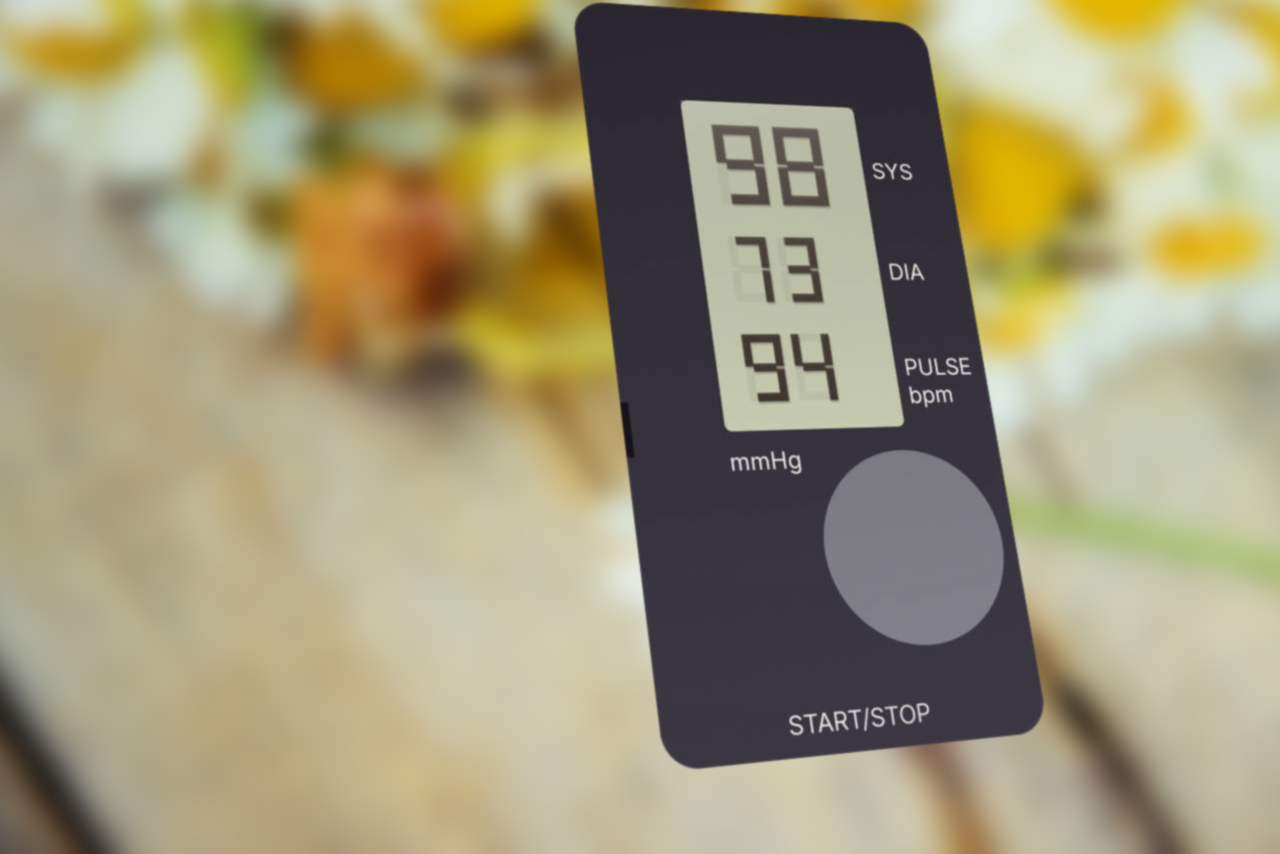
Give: 73 mmHg
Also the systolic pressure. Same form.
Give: 98 mmHg
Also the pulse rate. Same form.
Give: 94 bpm
